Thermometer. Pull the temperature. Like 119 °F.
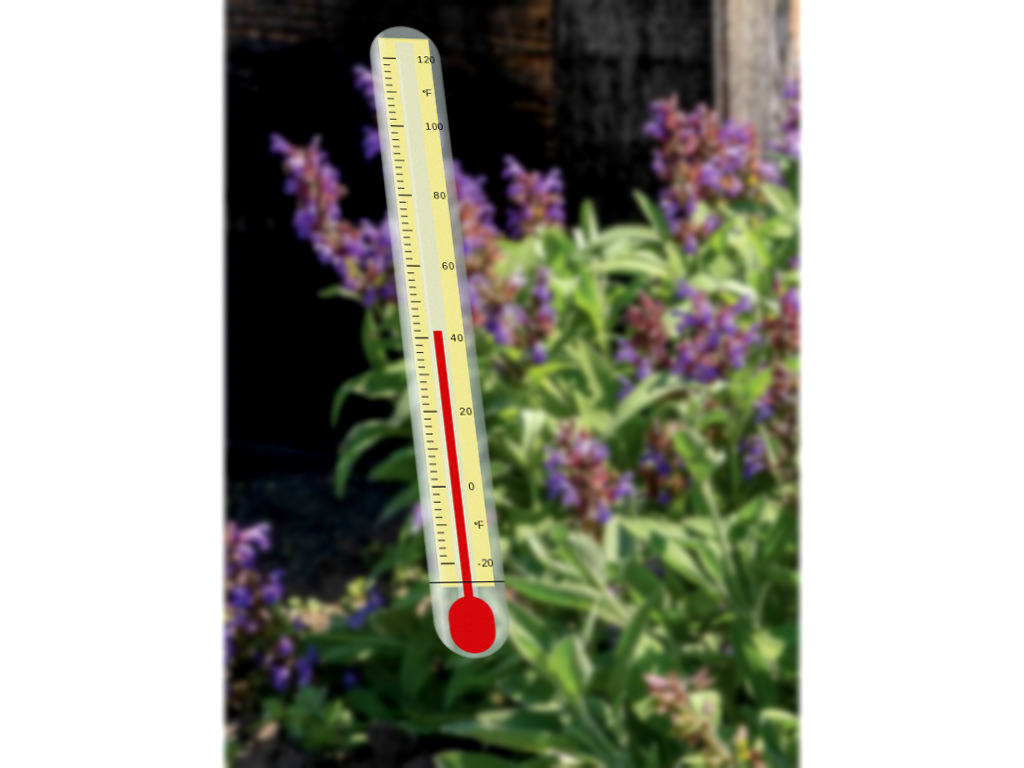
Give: 42 °F
